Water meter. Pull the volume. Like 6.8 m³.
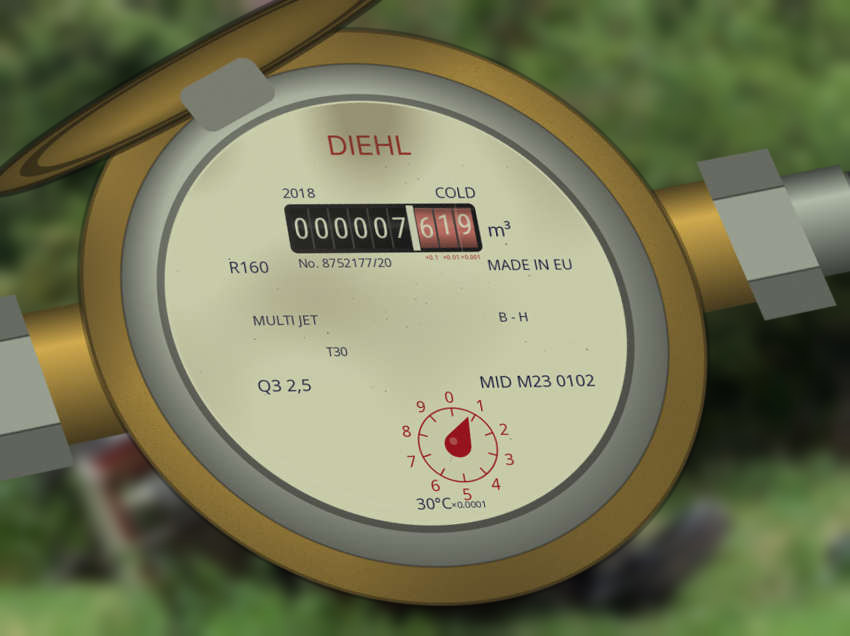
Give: 7.6190 m³
